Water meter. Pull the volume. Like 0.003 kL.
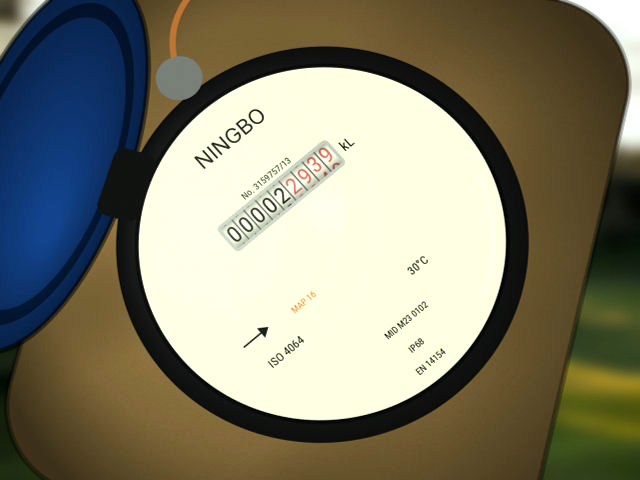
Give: 2.2939 kL
